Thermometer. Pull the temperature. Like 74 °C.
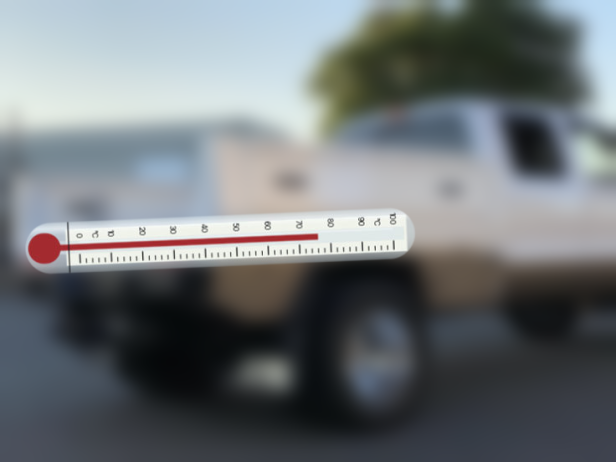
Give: 76 °C
